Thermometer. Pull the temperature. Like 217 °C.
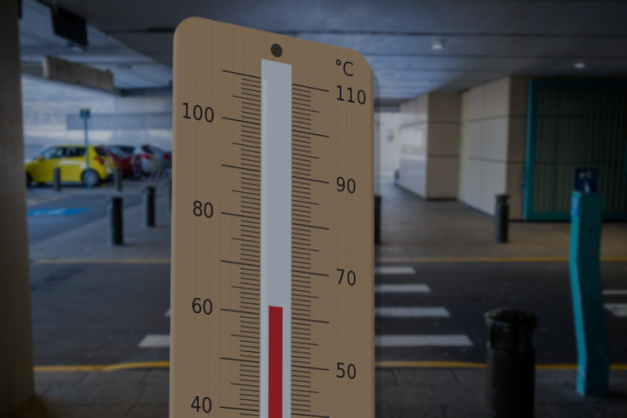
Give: 62 °C
